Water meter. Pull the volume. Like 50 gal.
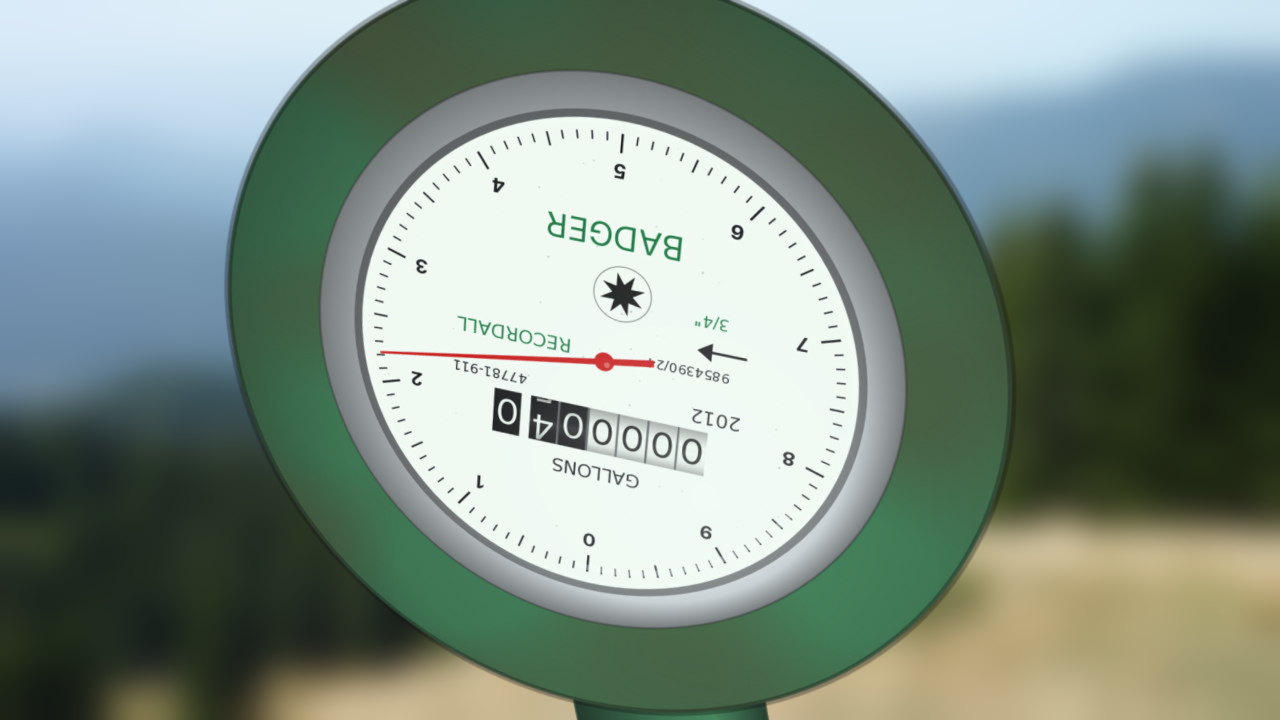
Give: 42.2 gal
